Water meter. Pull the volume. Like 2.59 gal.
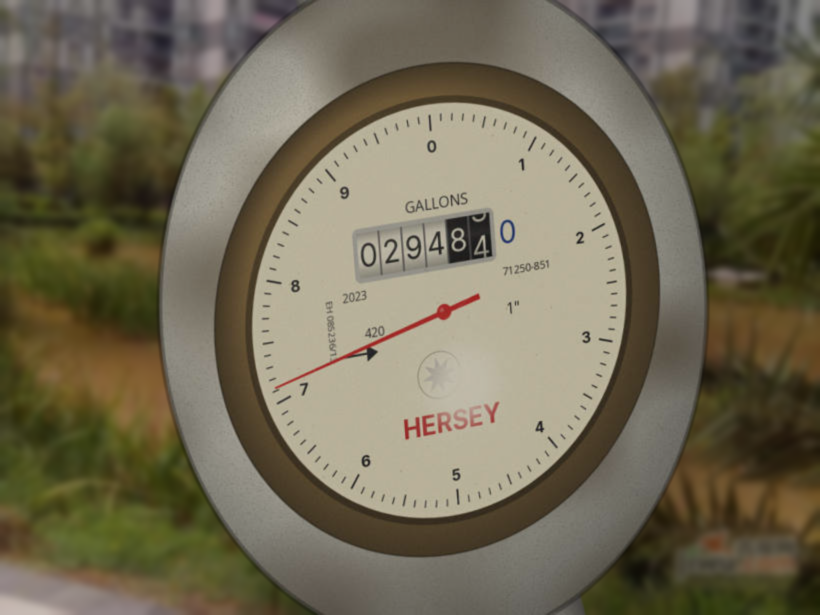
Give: 294837.1 gal
